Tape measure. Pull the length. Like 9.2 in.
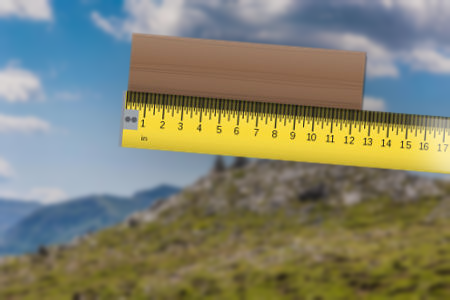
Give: 12.5 in
